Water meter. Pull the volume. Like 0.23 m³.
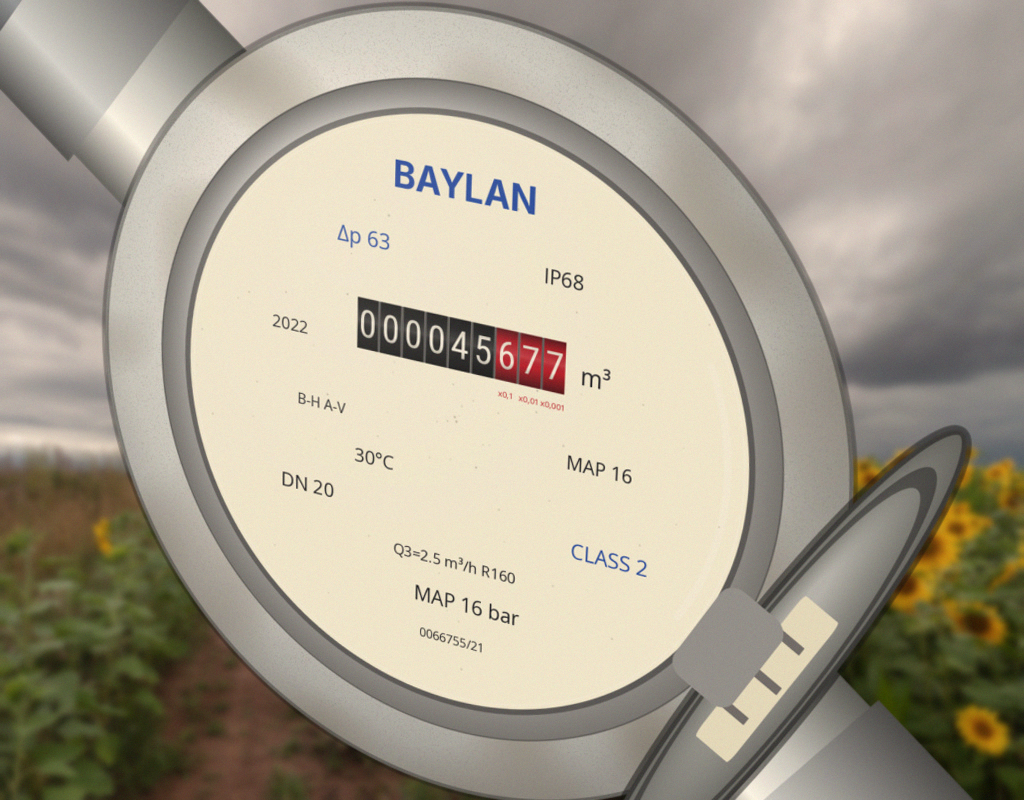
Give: 45.677 m³
